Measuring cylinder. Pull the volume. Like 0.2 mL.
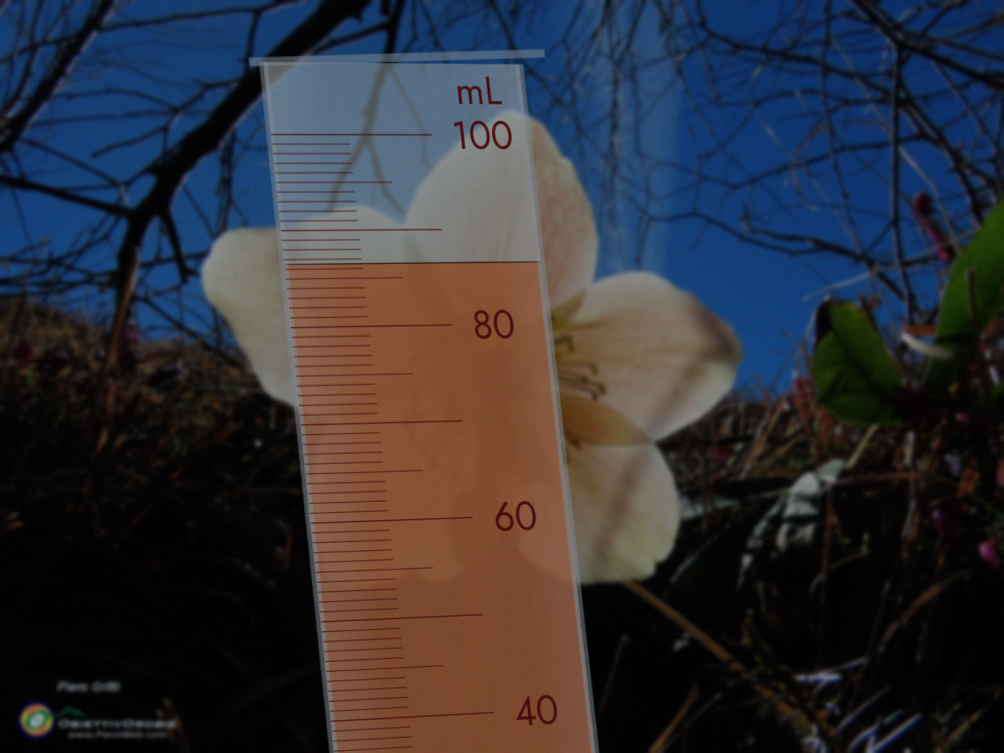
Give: 86.5 mL
